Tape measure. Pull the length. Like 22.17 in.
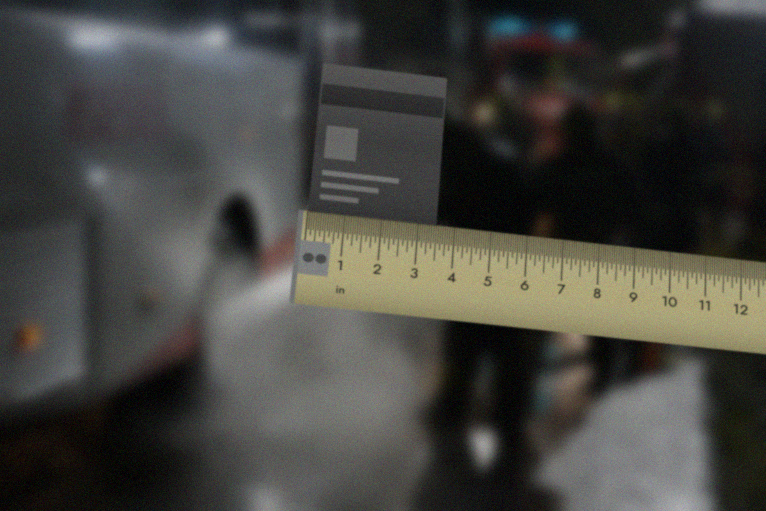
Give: 3.5 in
